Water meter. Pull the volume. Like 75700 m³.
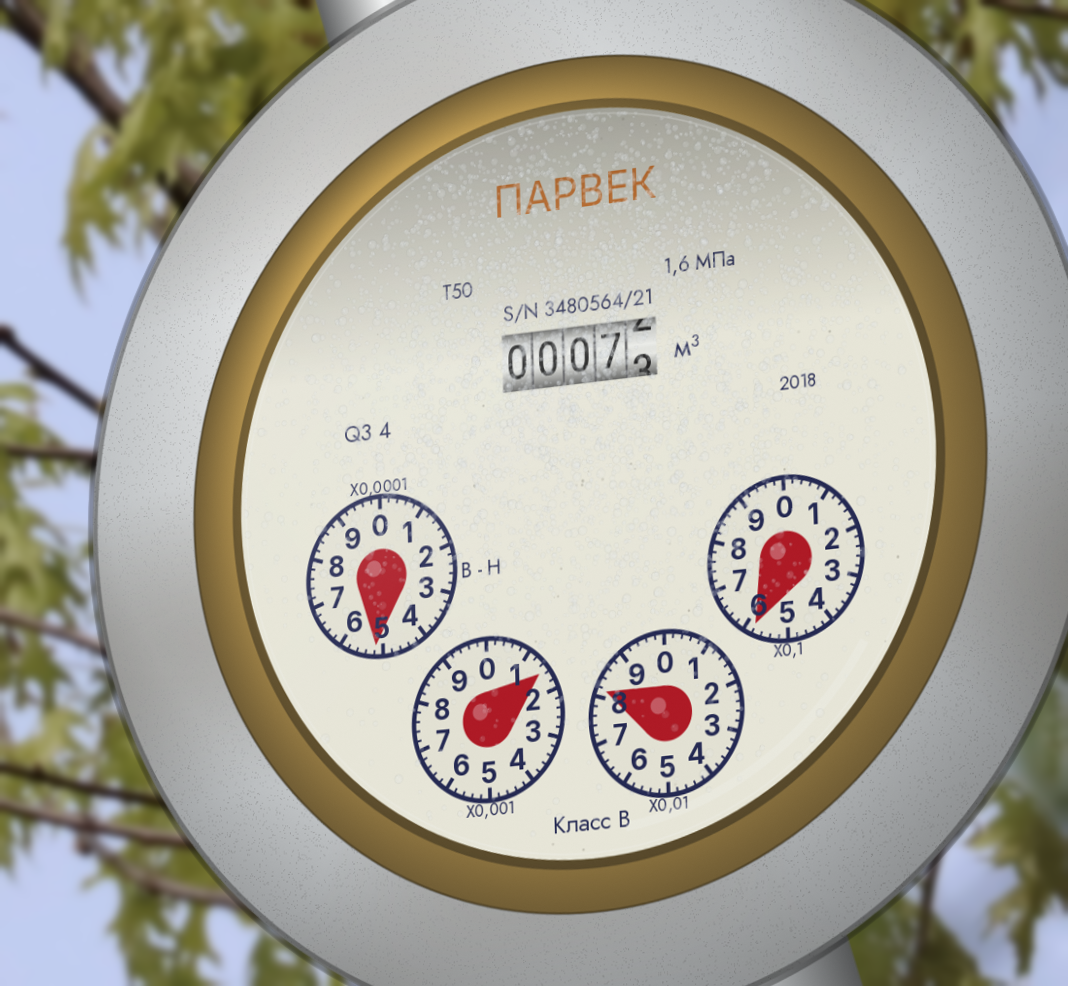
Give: 72.5815 m³
